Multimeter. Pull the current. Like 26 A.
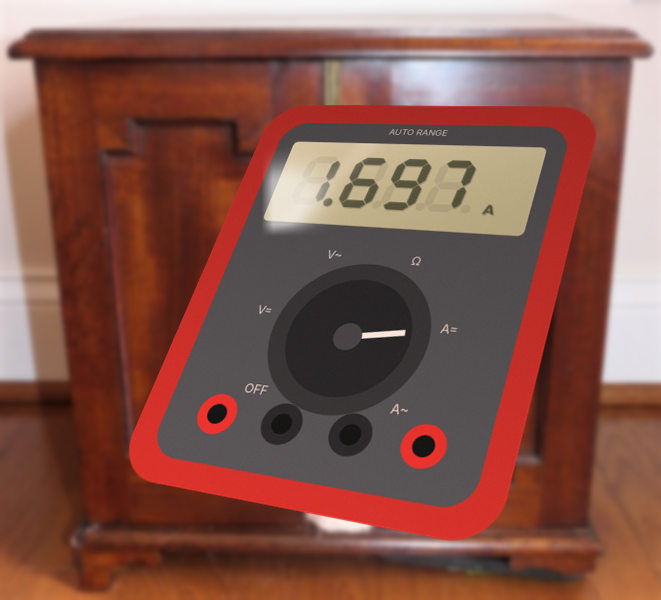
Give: 1.697 A
